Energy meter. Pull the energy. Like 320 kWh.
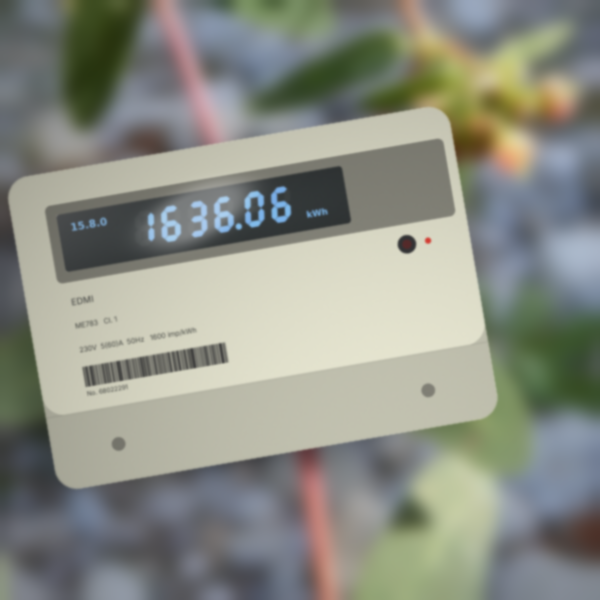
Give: 1636.06 kWh
